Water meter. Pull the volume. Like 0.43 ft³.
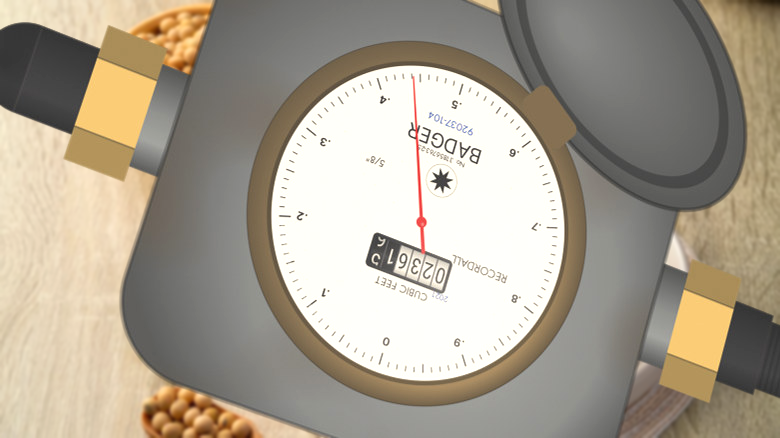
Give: 23615.44 ft³
